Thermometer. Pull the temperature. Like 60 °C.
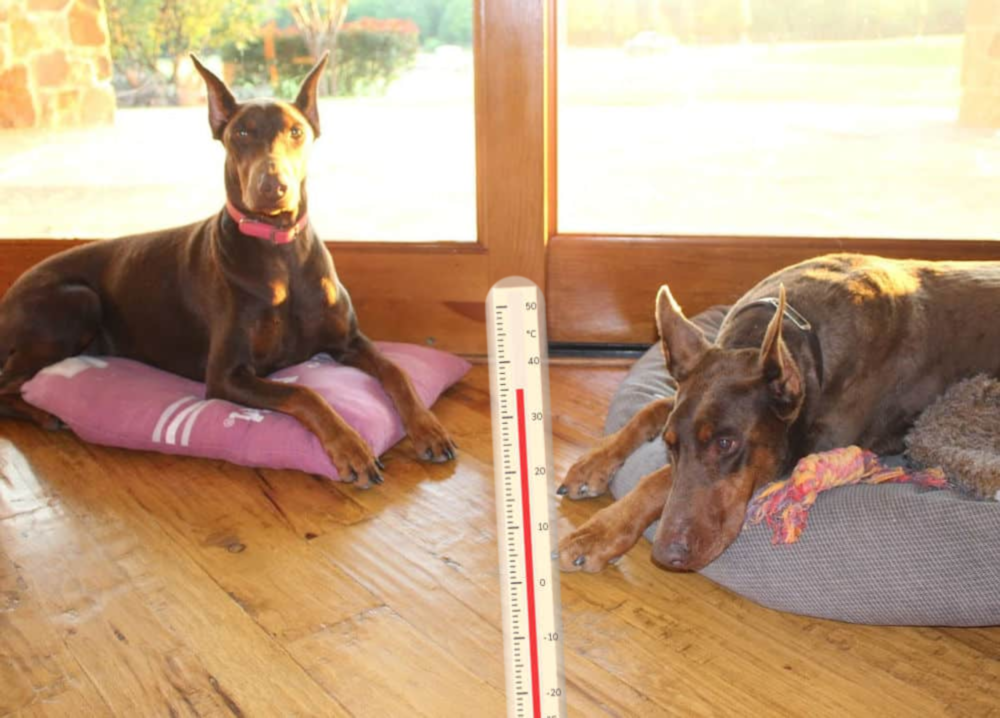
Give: 35 °C
